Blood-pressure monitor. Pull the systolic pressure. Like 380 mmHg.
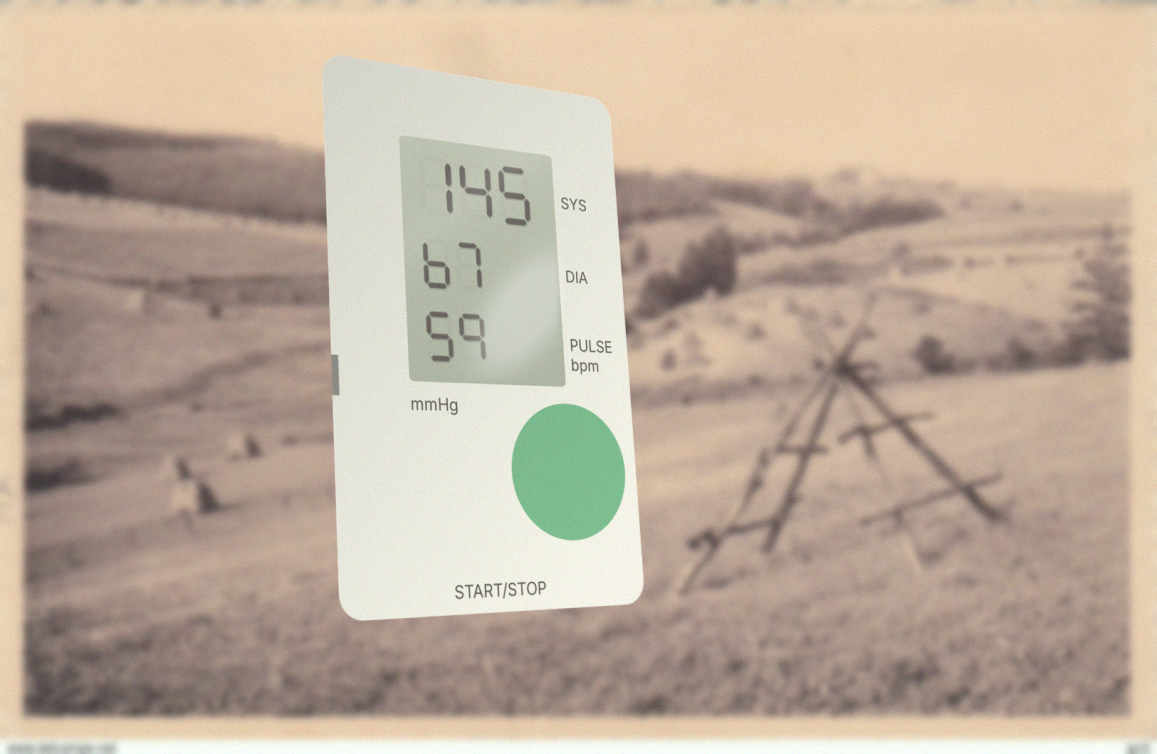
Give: 145 mmHg
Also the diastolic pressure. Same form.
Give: 67 mmHg
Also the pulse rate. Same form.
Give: 59 bpm
